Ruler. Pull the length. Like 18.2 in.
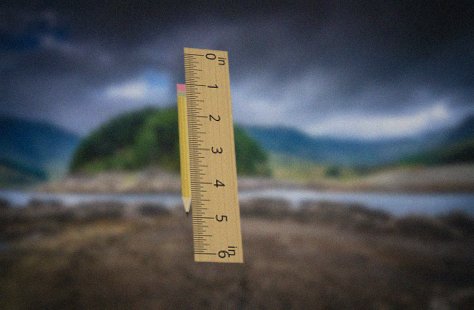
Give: 4 in
